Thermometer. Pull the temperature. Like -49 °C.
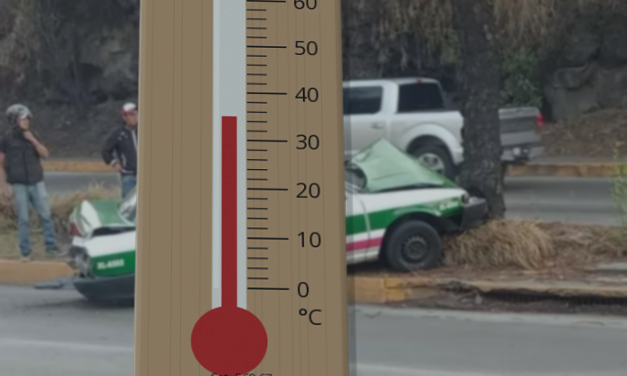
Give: 35 °C
